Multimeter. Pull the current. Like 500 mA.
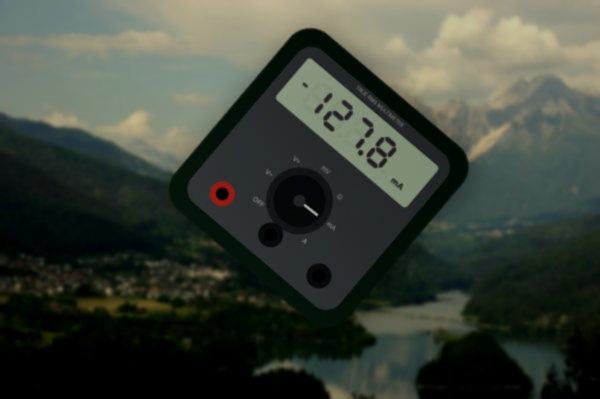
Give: -127.8 mA
